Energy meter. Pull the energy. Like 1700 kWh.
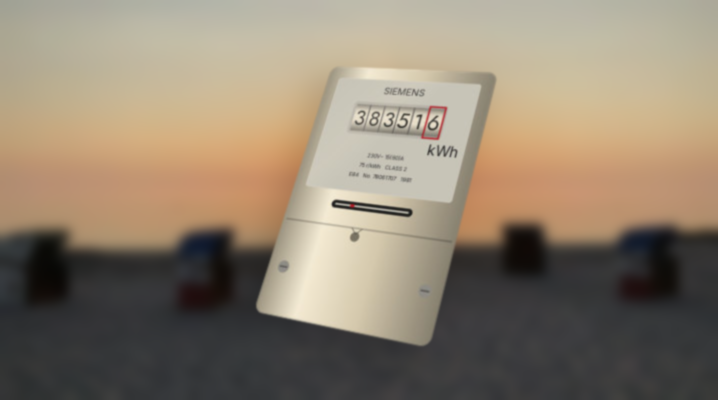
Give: 38351.6 kWh
